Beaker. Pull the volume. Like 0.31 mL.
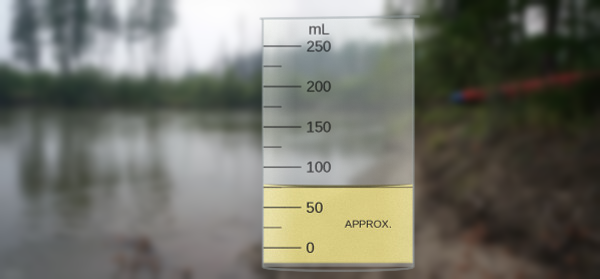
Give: 75 mL
